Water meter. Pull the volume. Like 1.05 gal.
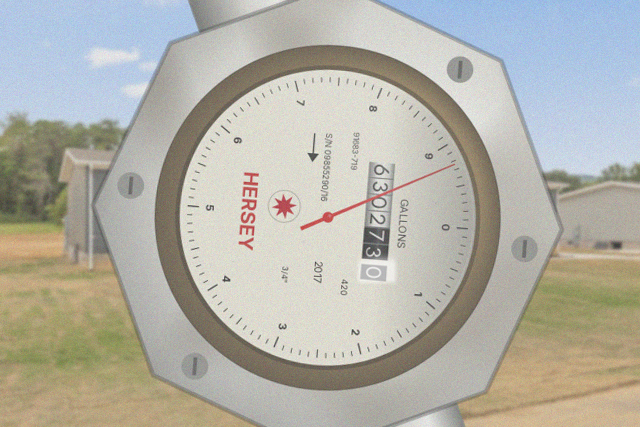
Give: 6302729.2 gal
